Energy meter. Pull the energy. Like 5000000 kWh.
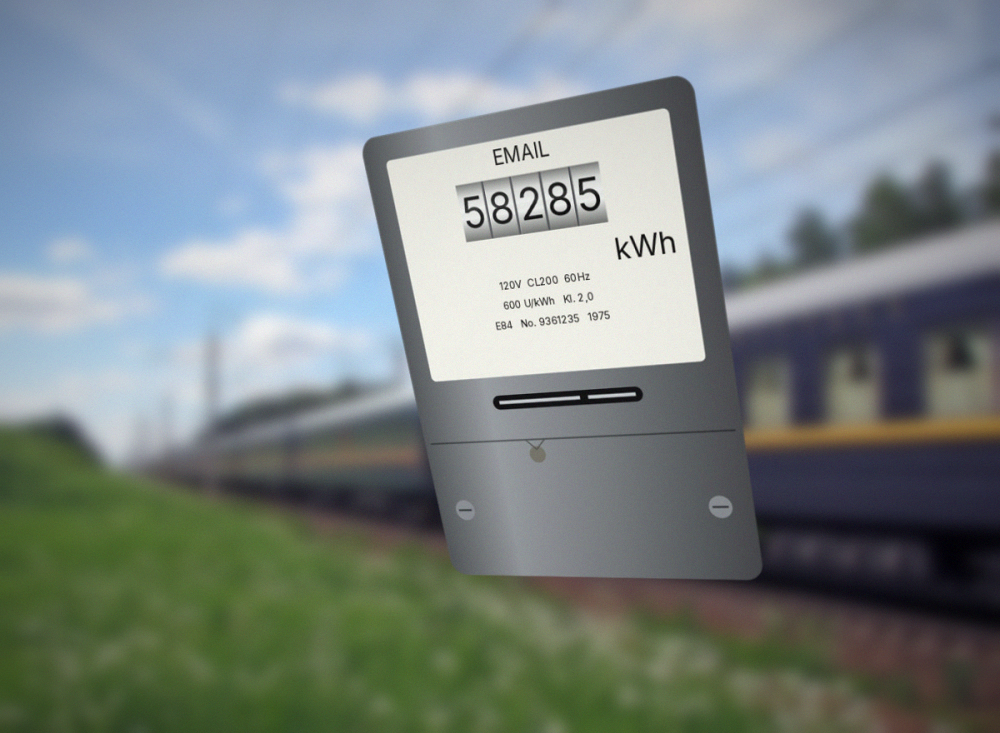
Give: 58285 kWh
